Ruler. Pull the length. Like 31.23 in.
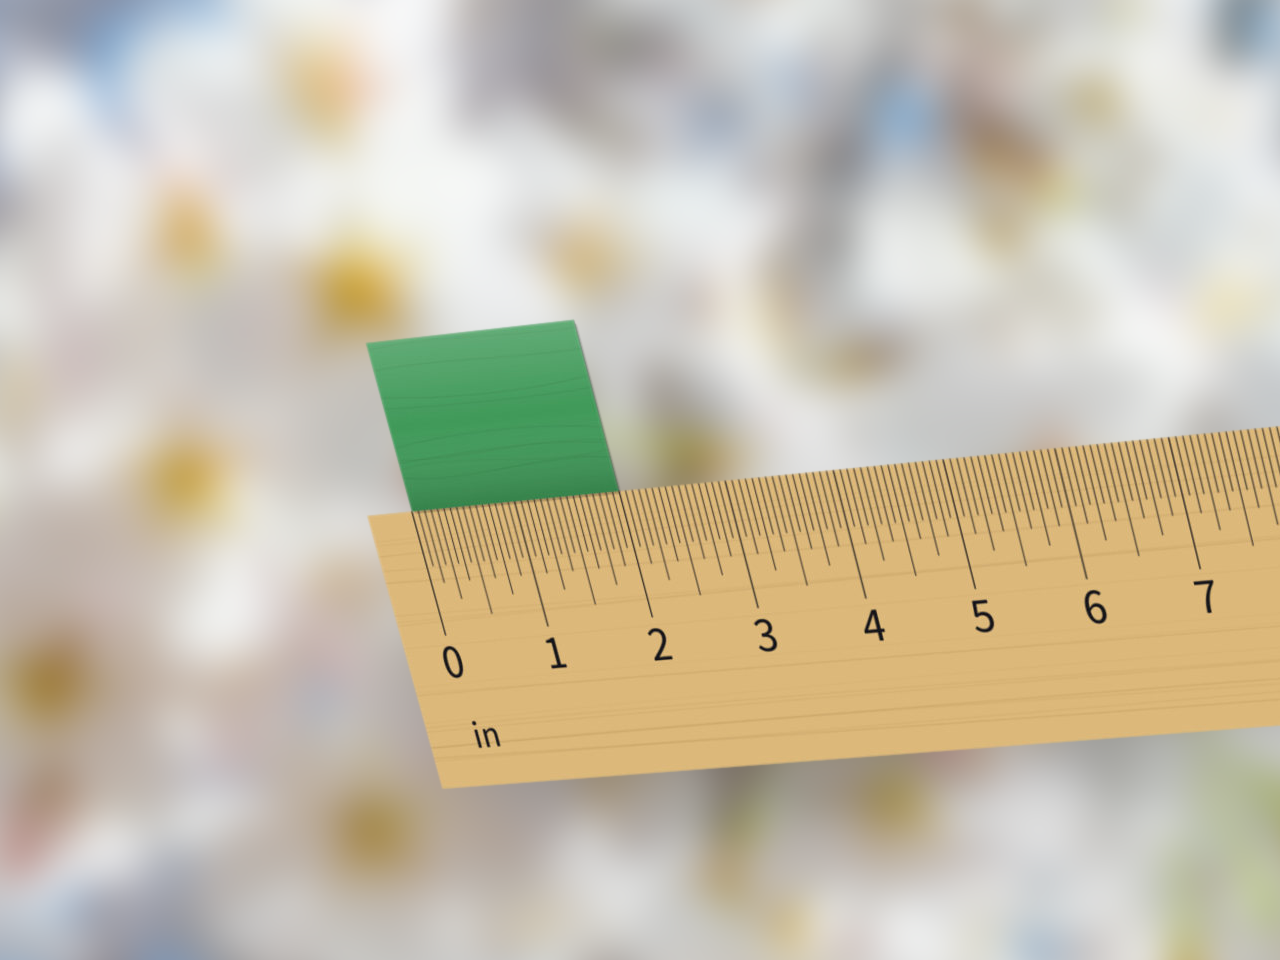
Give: 2 in
